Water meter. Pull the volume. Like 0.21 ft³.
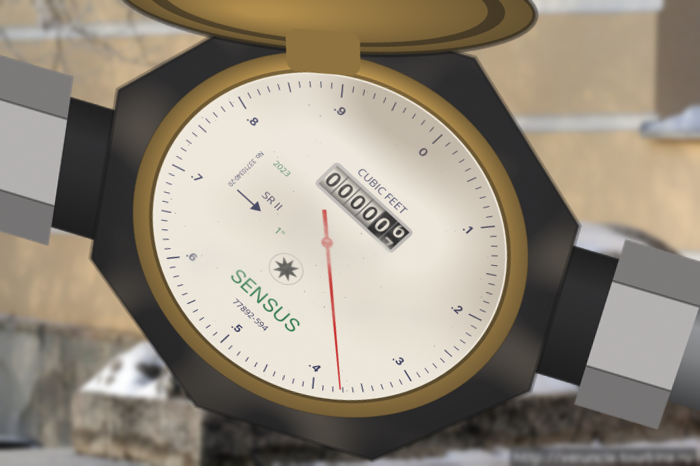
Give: 6.37 ft³
